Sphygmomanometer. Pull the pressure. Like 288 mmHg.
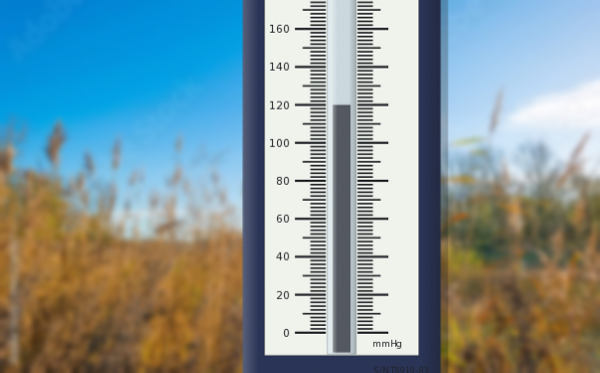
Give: 120 mmHg
